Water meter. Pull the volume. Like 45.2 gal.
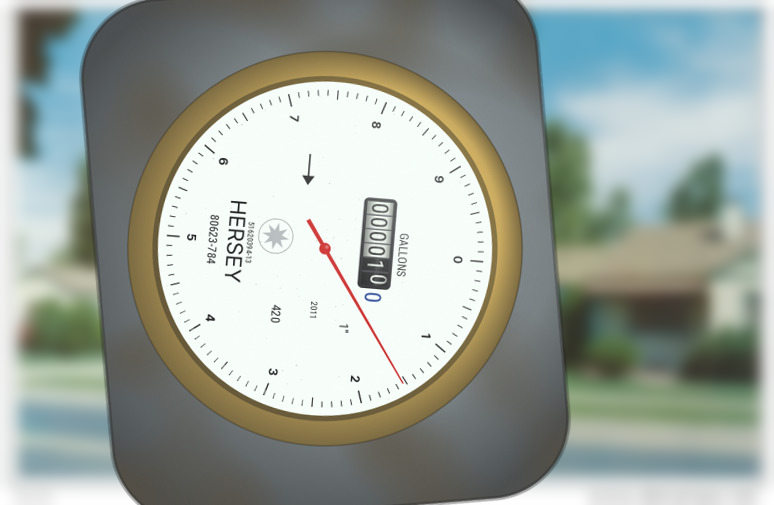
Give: 101.5 gal
